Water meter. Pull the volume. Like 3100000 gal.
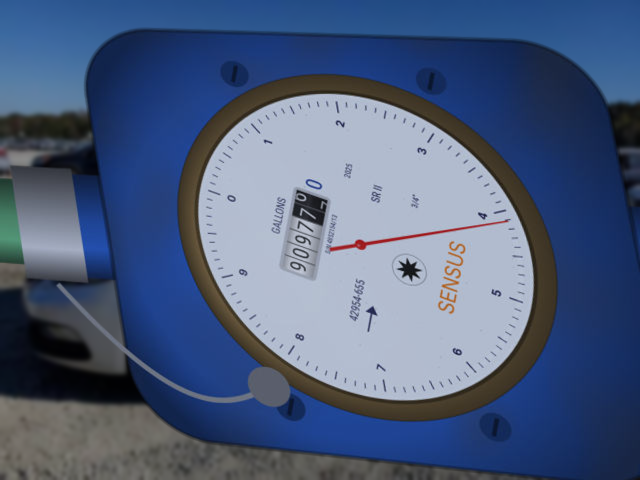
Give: 9097764.1 gal
